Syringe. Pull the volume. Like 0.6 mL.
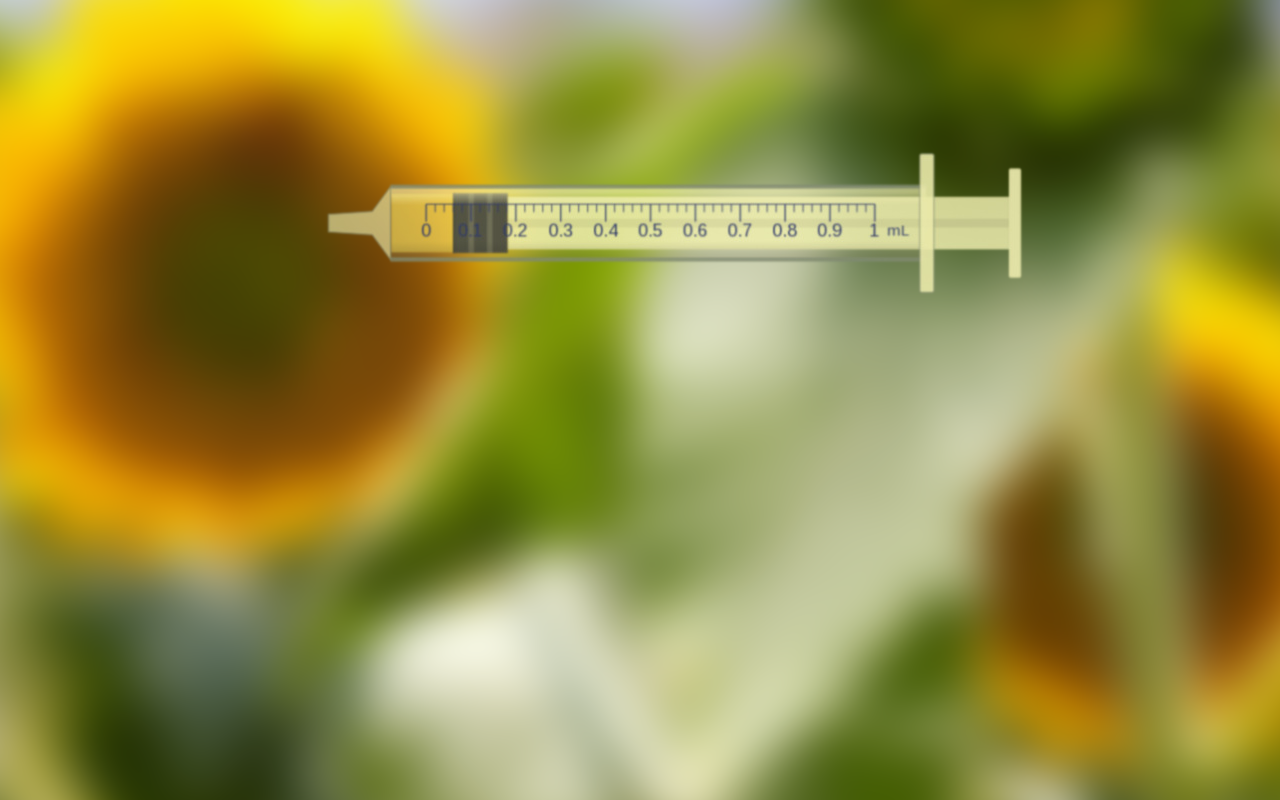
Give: 0.06 mL
